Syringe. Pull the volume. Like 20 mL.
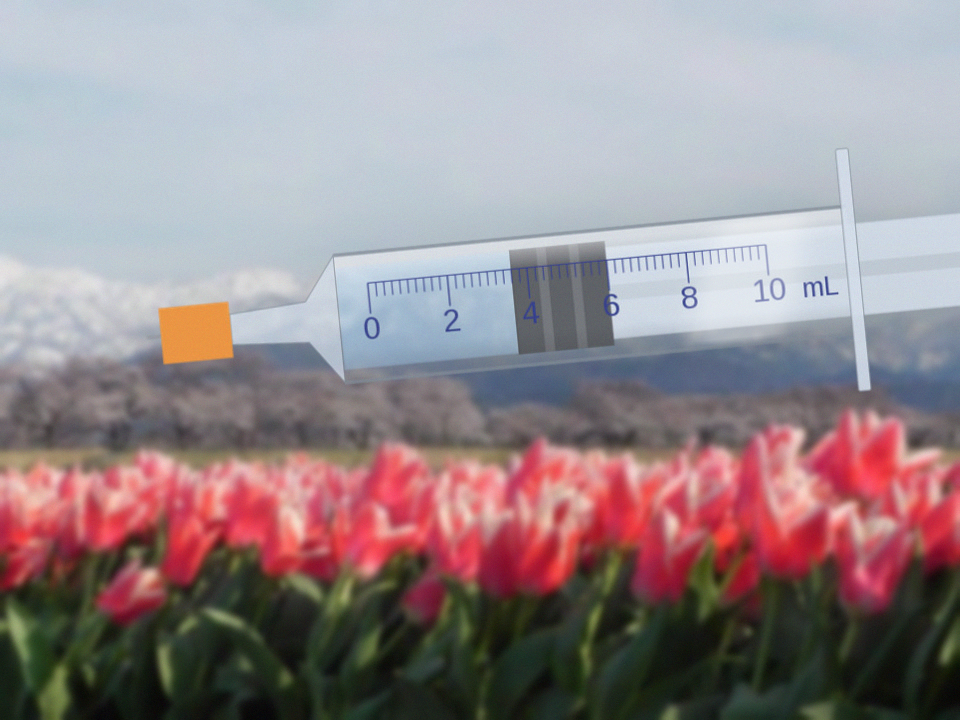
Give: 3.6 mL
